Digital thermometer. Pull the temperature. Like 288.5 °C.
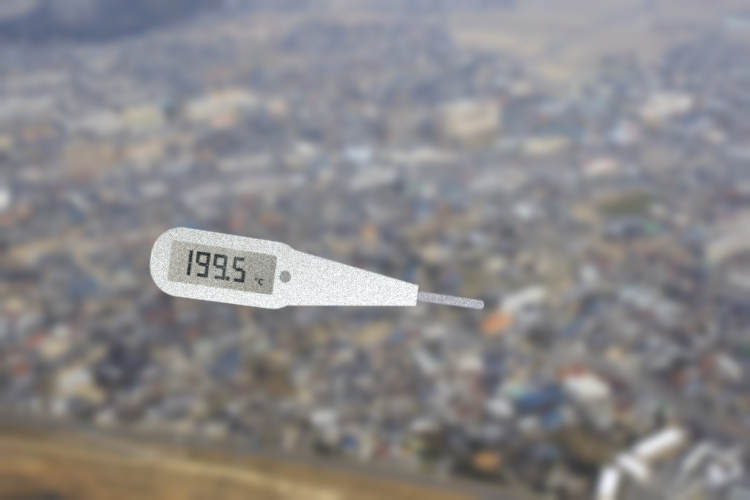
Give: 199.5 °C
